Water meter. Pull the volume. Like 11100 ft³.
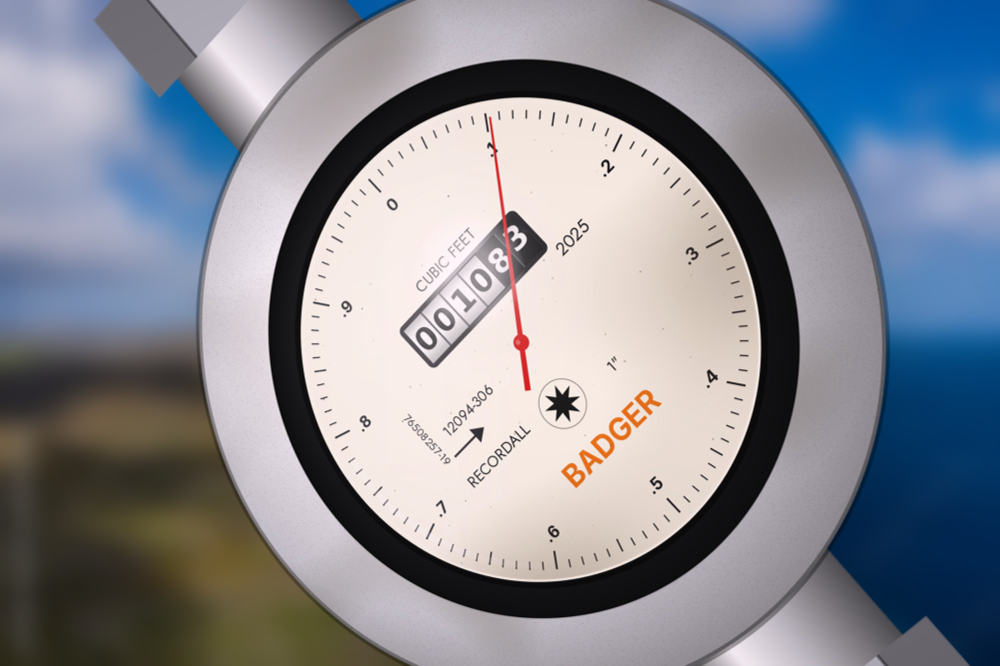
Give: 1083.10 ft³
